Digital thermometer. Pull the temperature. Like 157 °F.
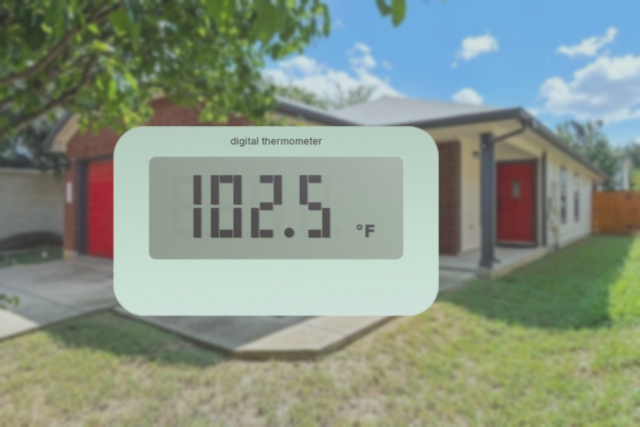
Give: 102.5 °F
